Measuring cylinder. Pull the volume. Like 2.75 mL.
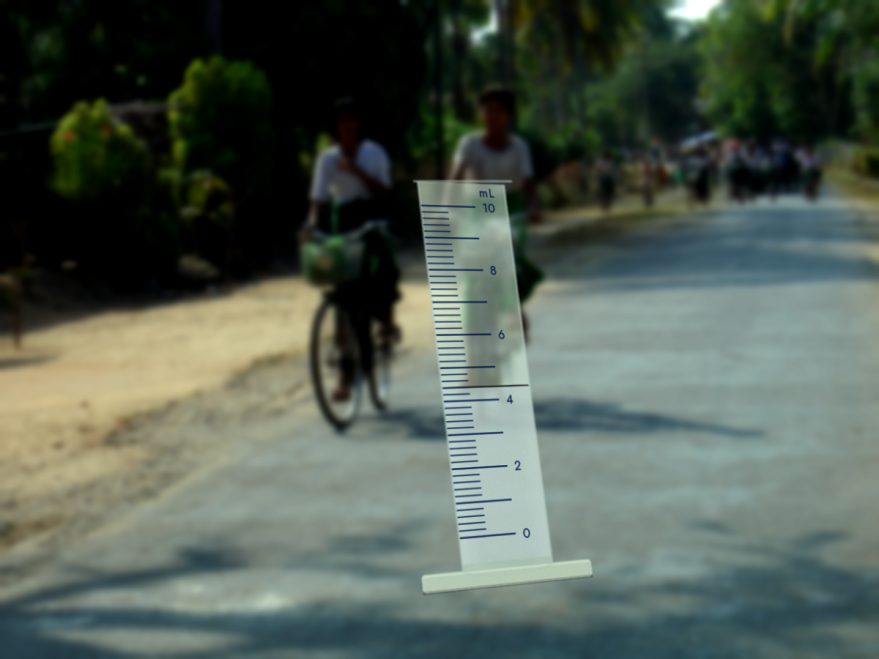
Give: 4.4 mL
